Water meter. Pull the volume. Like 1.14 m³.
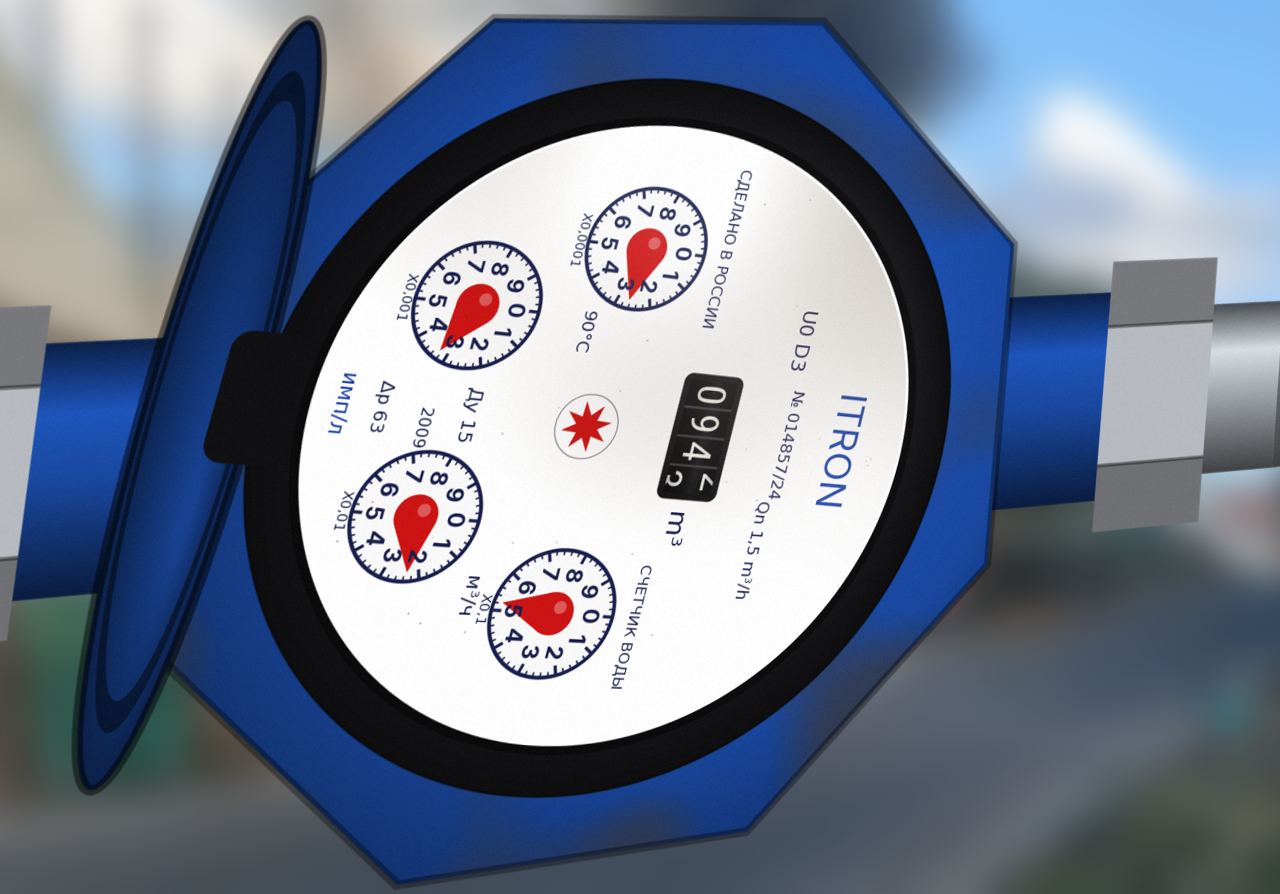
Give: 942.5232 m³
